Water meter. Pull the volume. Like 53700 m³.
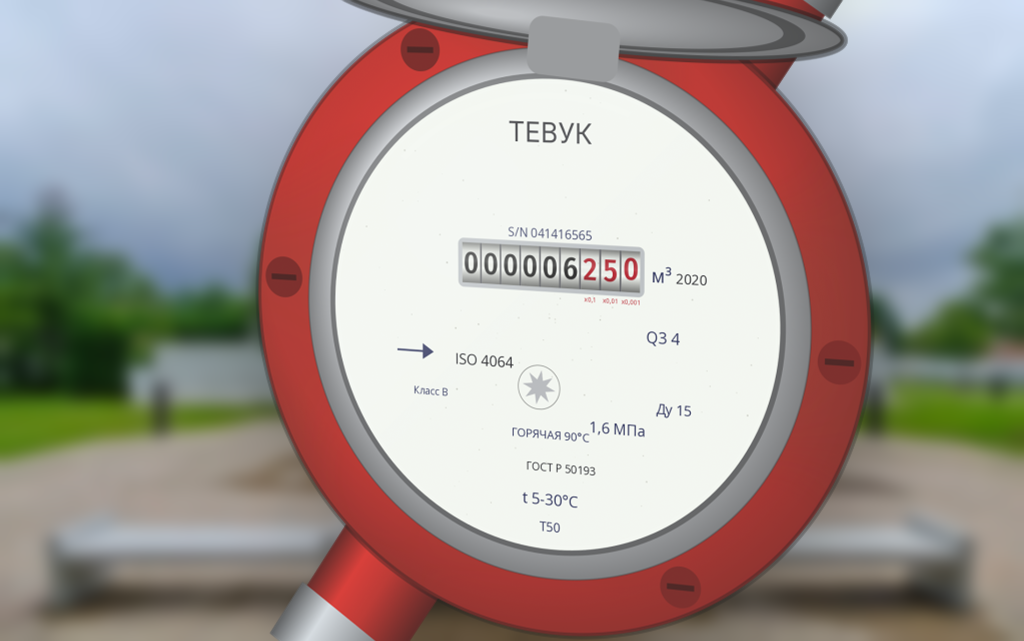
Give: 6.250 m³
